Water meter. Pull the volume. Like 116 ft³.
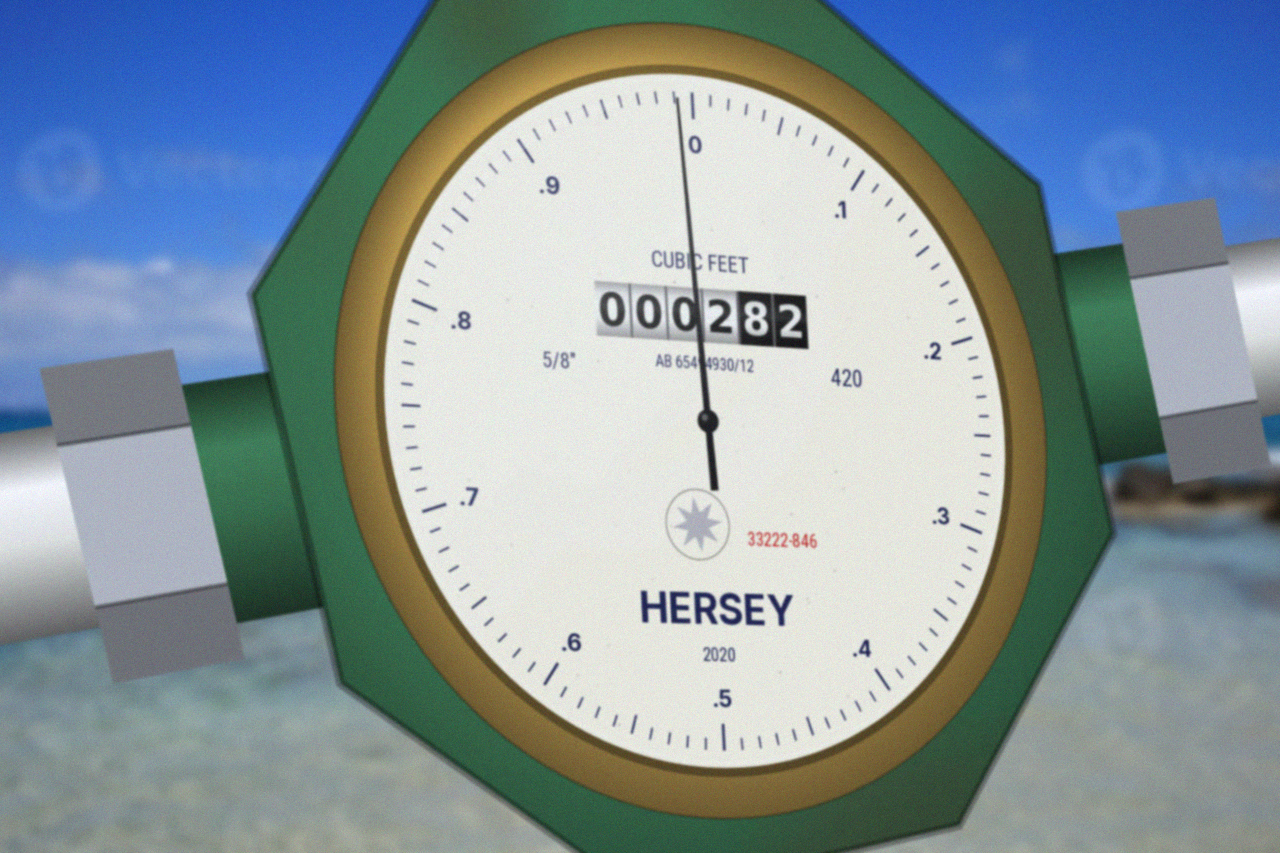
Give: 281.99 ft³
